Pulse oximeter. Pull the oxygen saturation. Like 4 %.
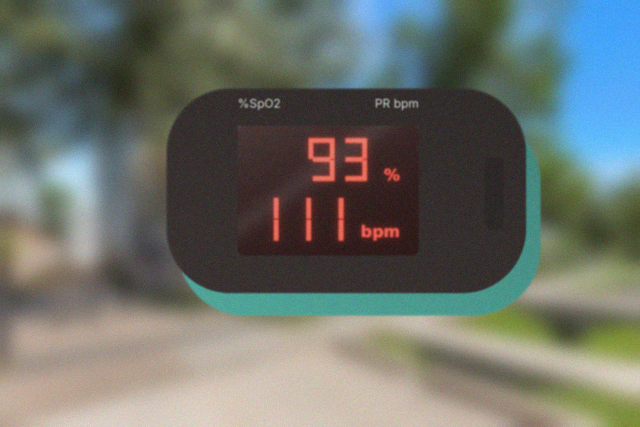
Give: 93 %
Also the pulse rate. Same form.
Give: 111 bpm
